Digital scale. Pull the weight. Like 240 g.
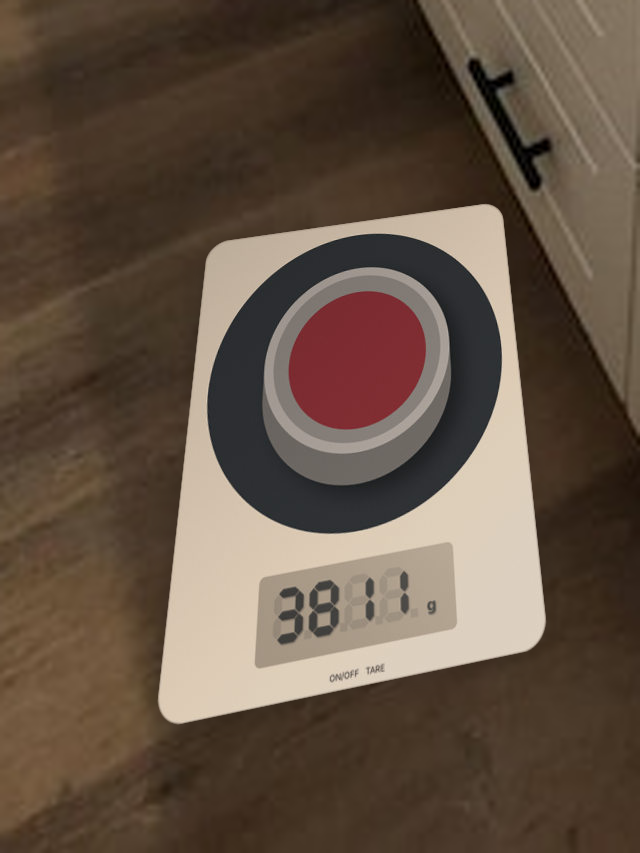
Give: 3811 g
